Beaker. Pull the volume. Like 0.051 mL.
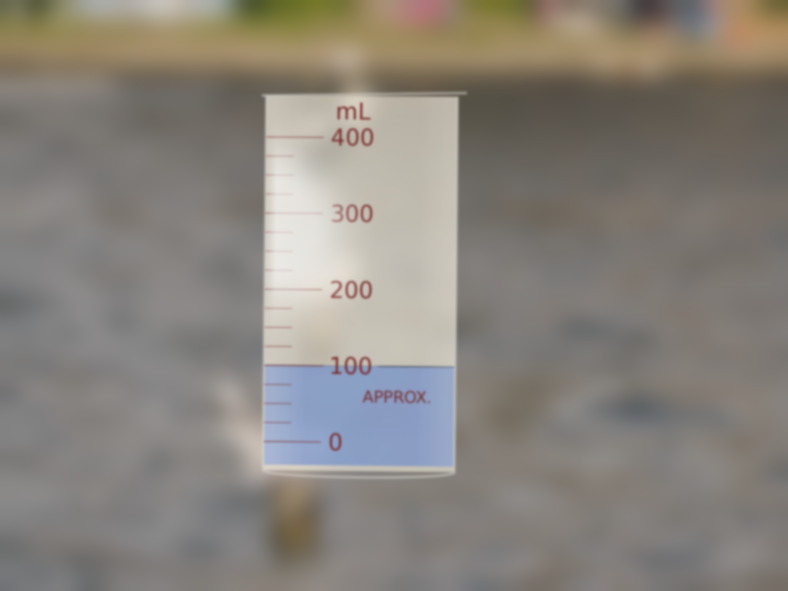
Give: 100 mL
